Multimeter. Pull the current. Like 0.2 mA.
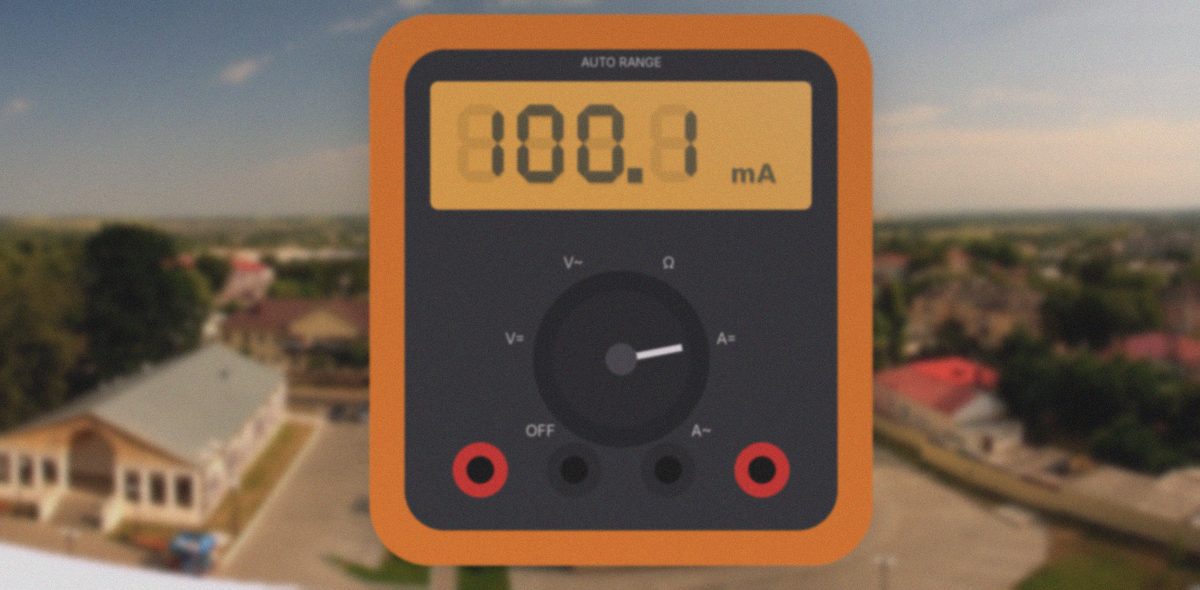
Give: 100.1 mA
